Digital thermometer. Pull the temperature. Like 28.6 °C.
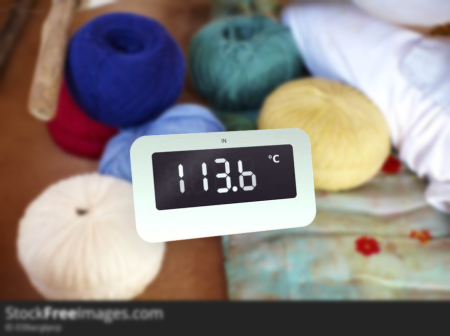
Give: 113.6 °C
